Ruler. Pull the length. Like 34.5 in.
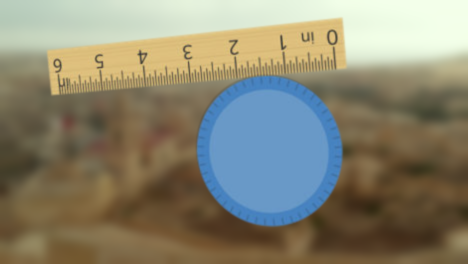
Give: 3 in
